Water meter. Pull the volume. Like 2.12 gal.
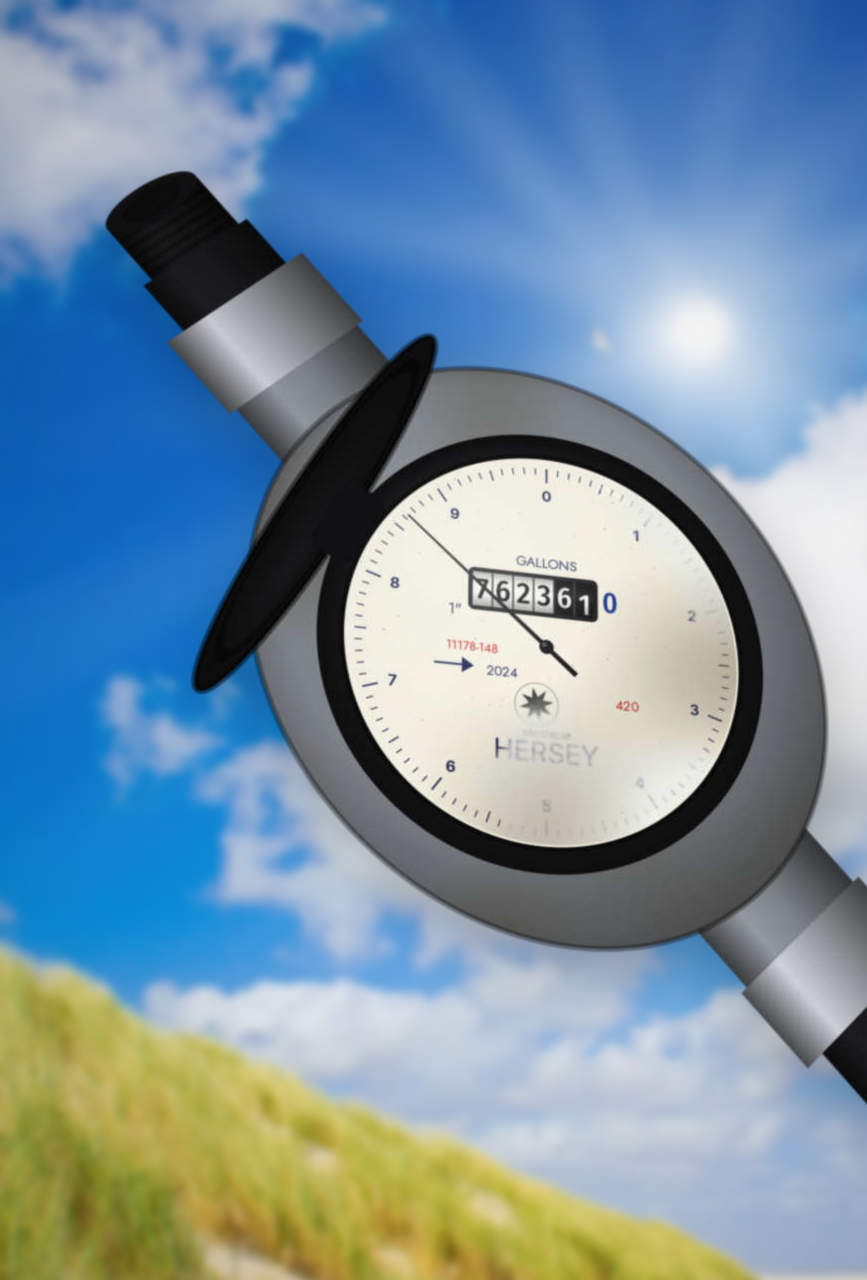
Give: 7623608.6 gal
